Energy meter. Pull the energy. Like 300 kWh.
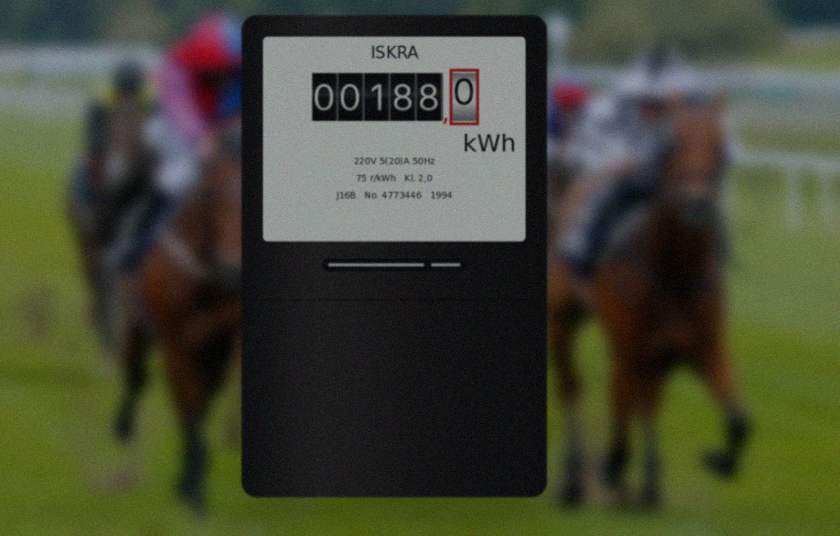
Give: 188.0 kWh
